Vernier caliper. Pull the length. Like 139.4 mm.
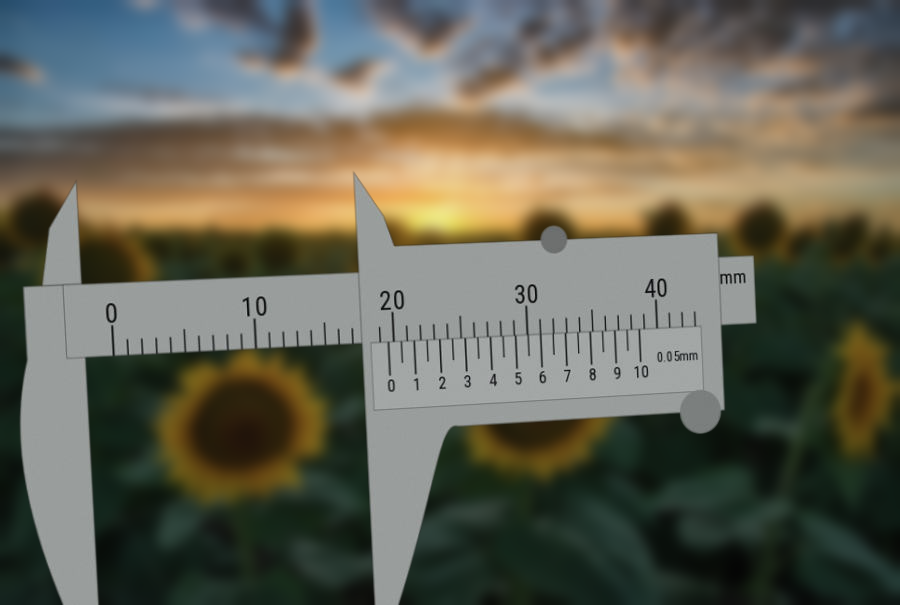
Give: 19.6 mm
